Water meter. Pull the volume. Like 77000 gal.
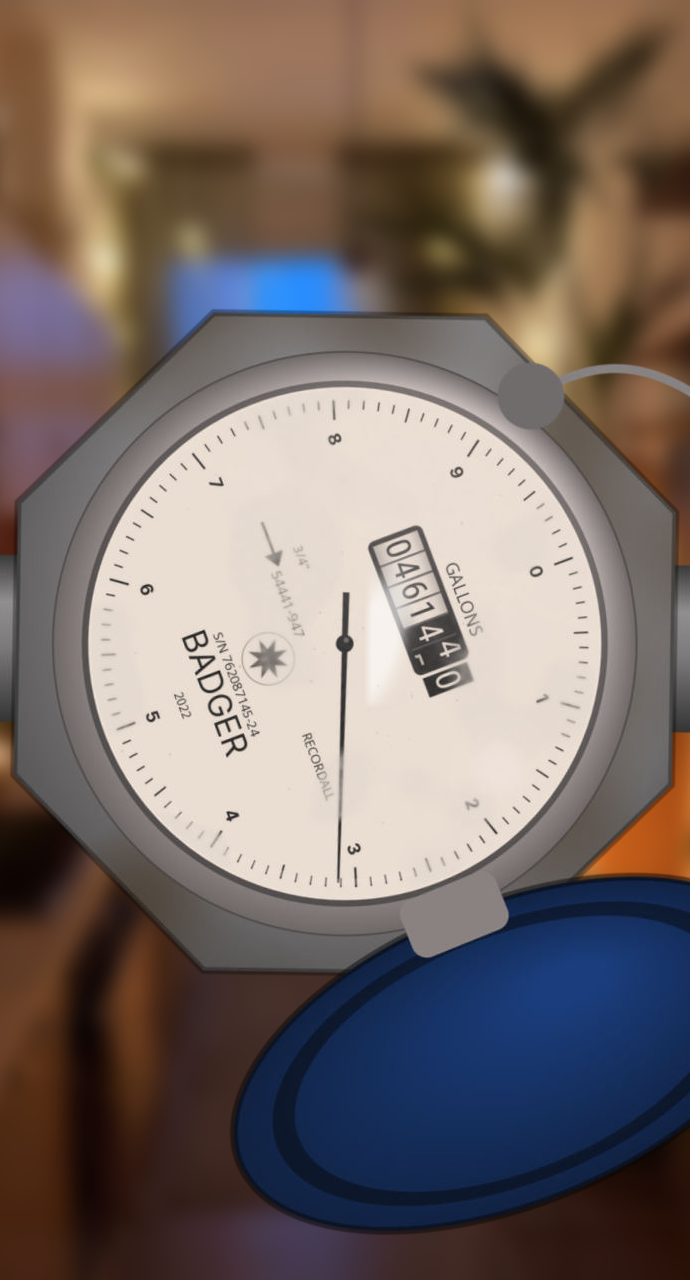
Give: 461443.1 gal
